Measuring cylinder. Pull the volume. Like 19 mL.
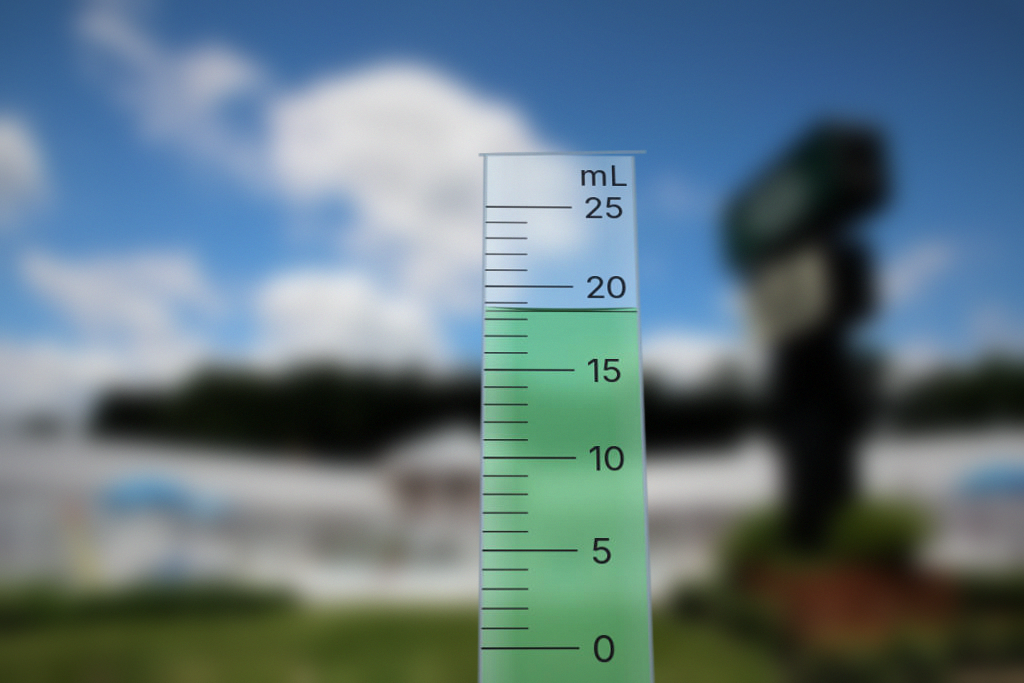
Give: 18.5 mL
